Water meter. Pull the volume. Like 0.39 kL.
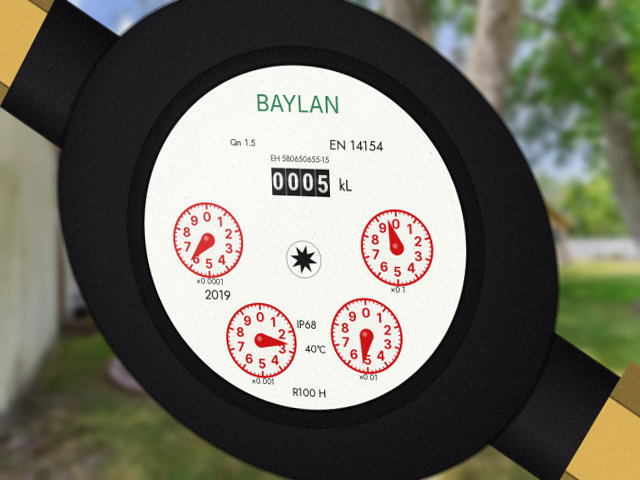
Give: 4.9526 kL
